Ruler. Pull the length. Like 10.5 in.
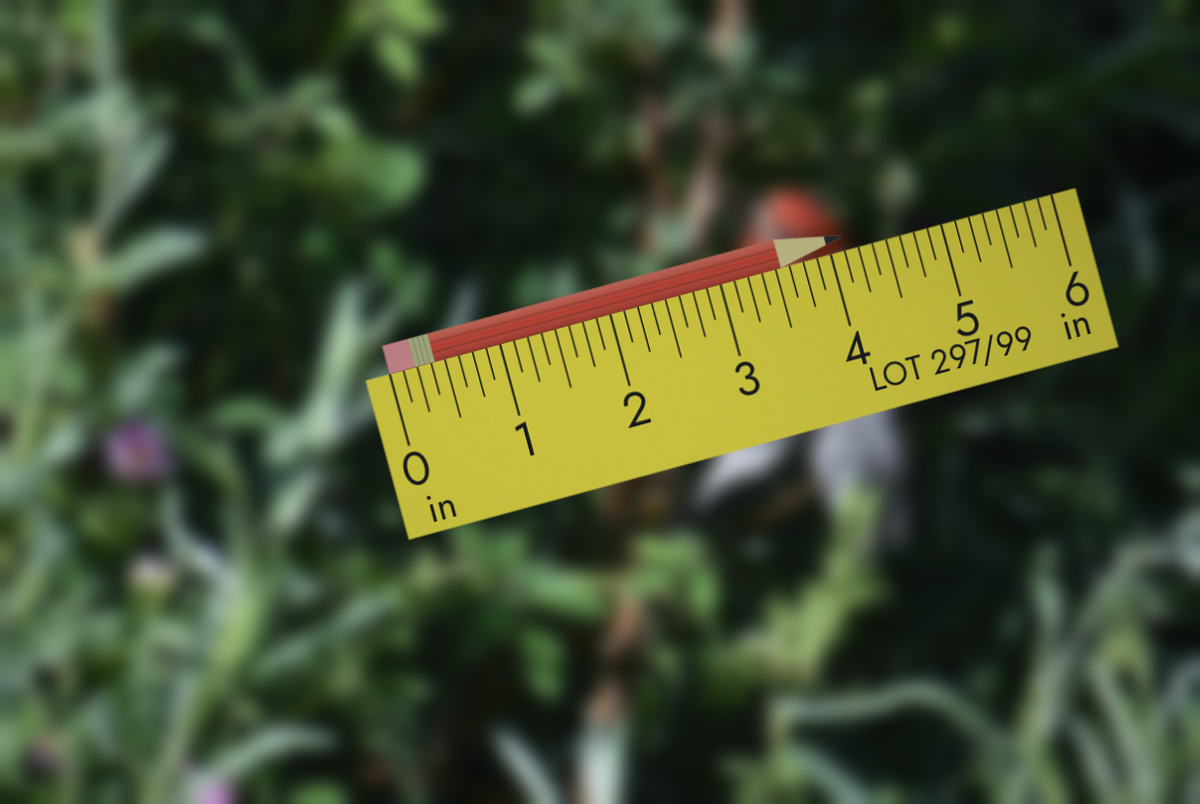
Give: 4.125 in
